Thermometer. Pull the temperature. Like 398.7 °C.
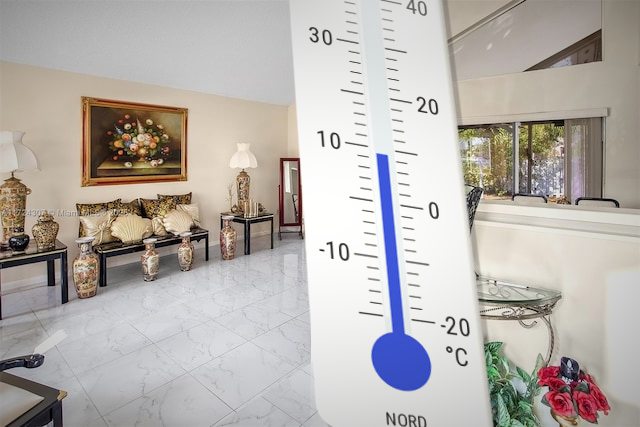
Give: 9 °C
